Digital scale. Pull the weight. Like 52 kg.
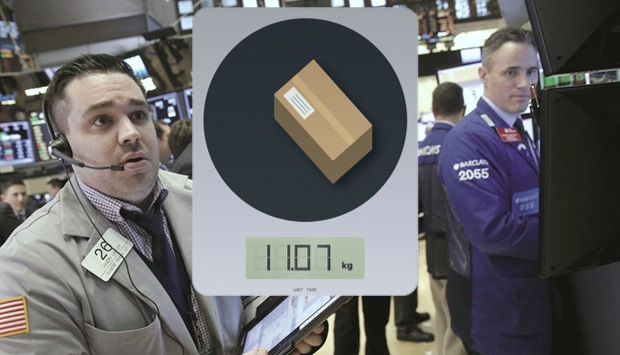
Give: 11.07 kg
